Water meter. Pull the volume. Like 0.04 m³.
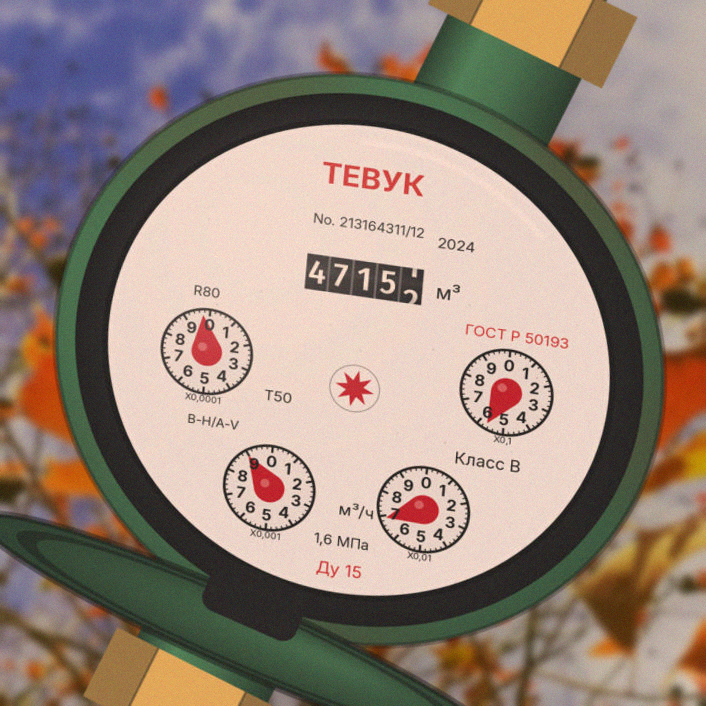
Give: 47151.5689 m³
